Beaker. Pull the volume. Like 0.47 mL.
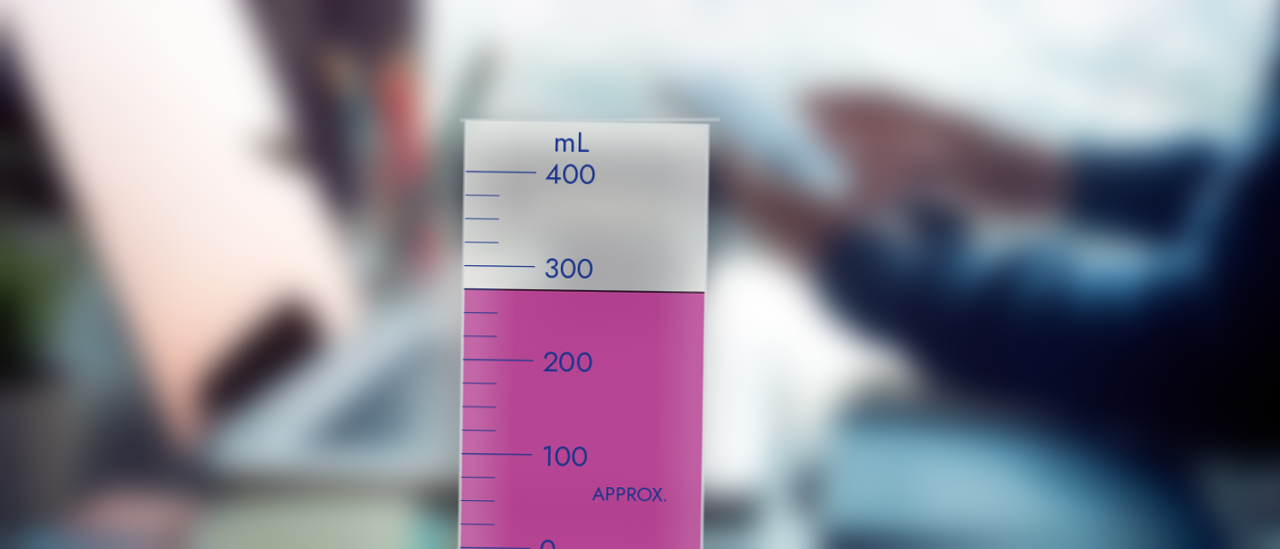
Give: 275 mL
